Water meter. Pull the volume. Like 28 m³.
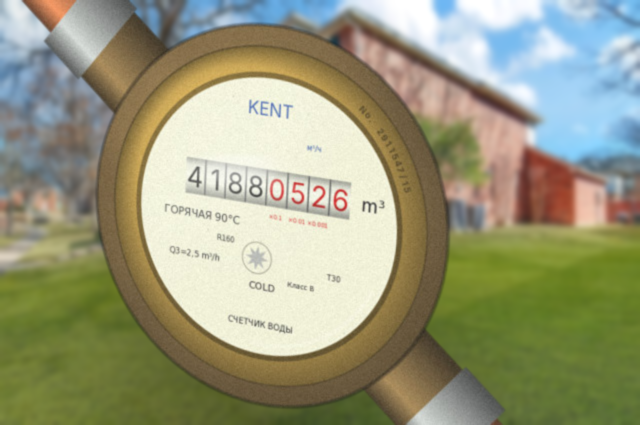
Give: 4188.0526 m³
